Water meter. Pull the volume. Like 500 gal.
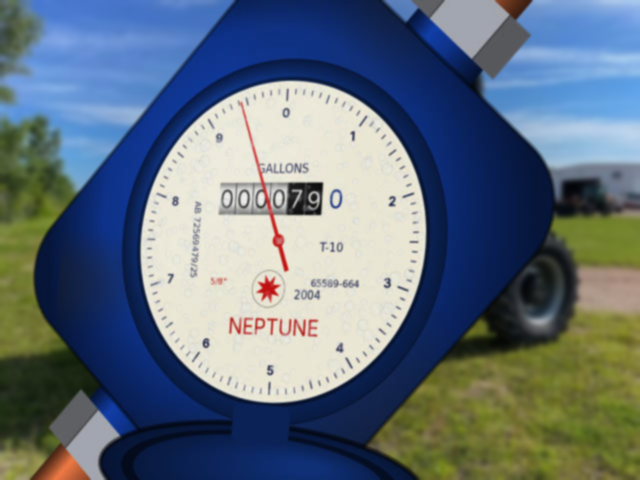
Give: 789.4 gal
